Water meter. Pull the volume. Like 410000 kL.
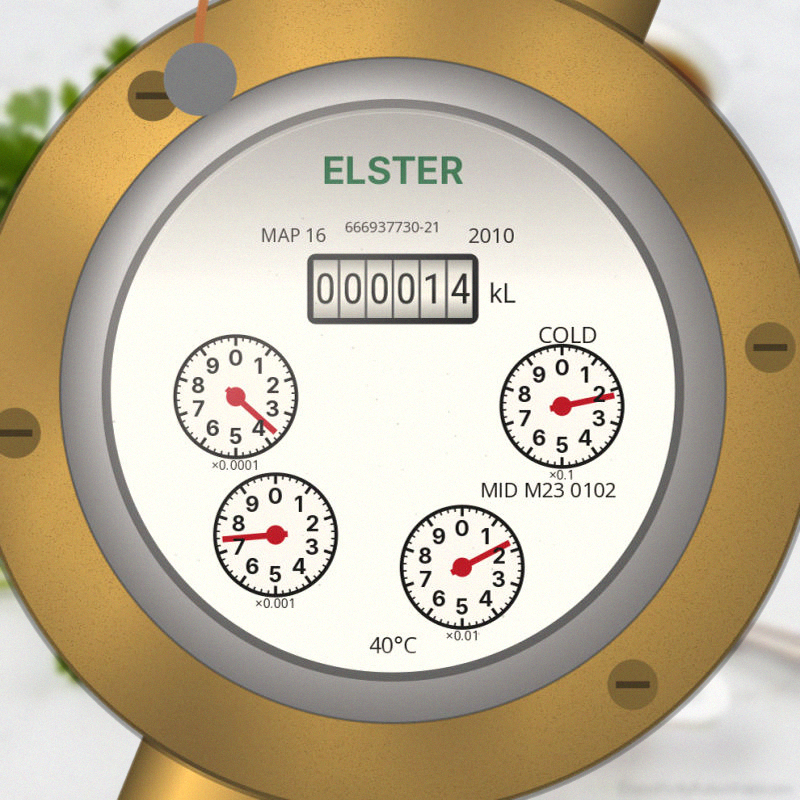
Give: 14.2173 kL
